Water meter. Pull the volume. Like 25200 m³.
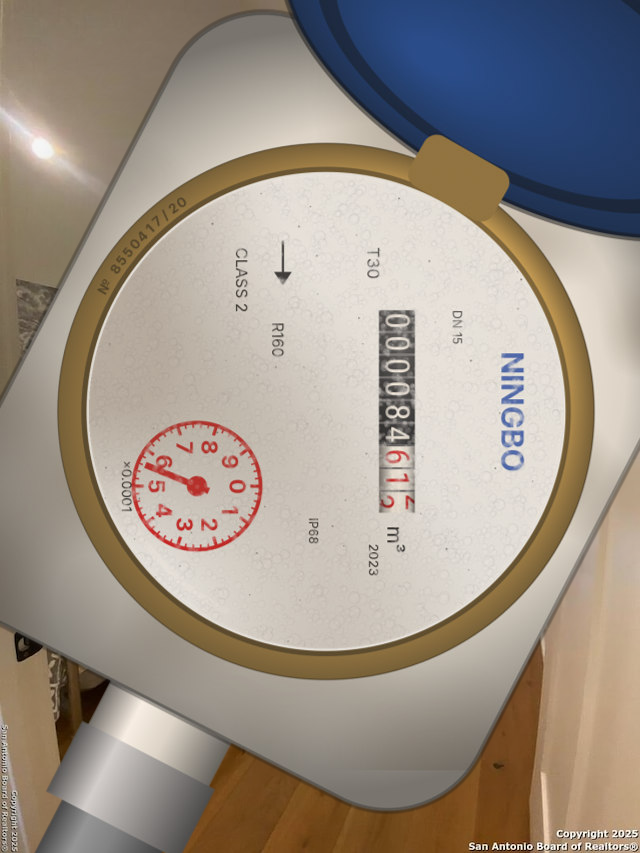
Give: 84.6125 m³
